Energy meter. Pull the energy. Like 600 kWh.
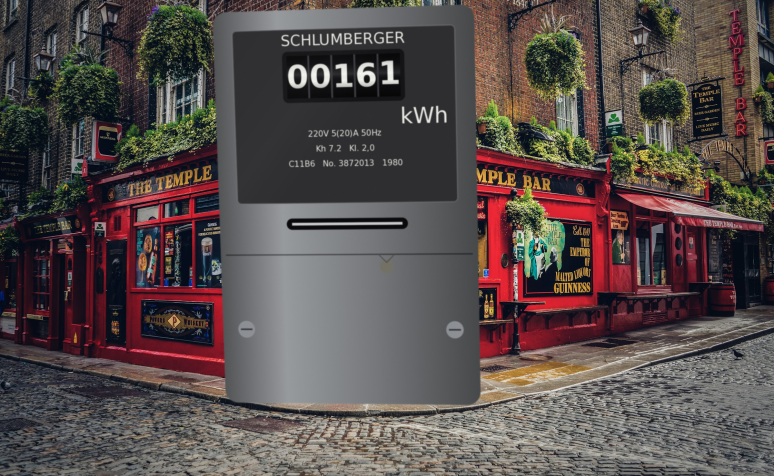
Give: 161 kWh
